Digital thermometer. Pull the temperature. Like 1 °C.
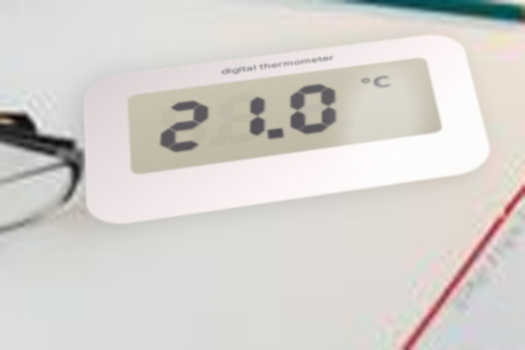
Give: 21.0 °C
